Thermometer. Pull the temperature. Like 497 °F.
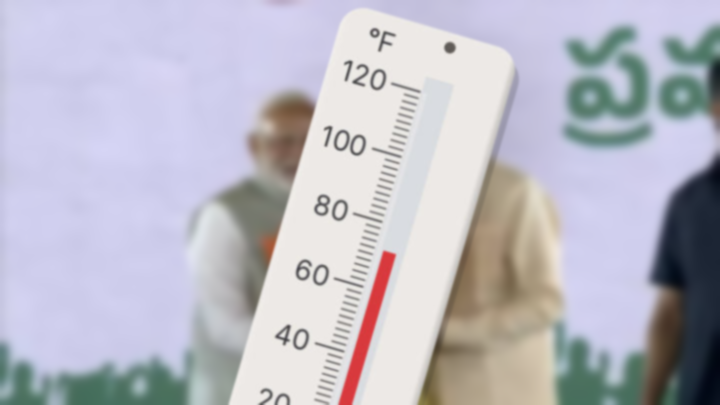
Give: 72 °F
